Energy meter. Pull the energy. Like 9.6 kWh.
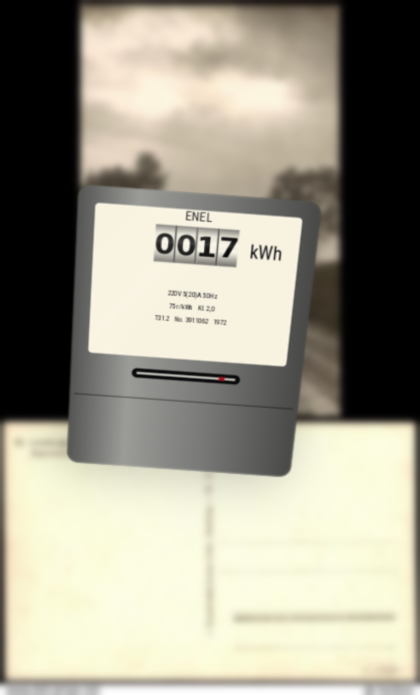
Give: 17 kWh
